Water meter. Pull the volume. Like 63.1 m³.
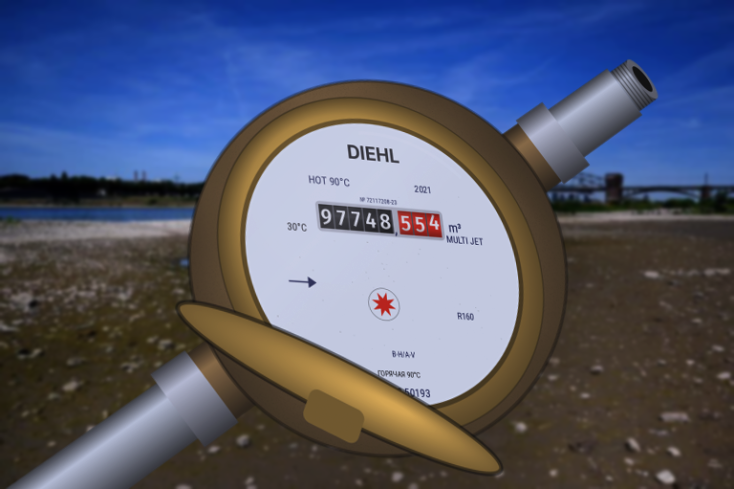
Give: 97748.554 m³
